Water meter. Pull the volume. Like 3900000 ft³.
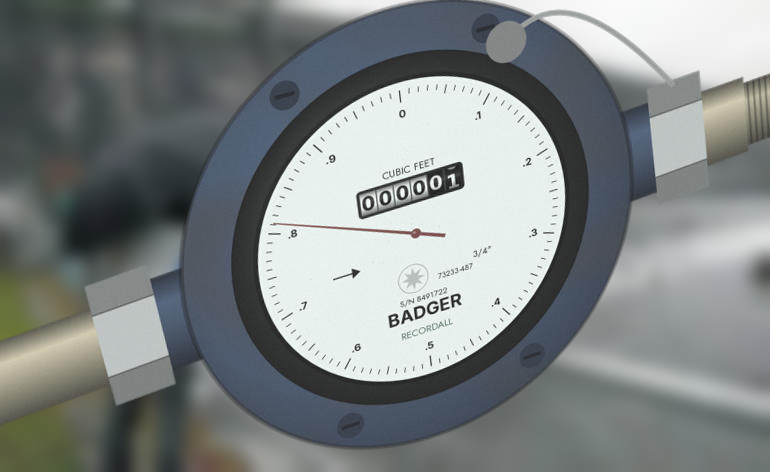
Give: 0.81 ft³
